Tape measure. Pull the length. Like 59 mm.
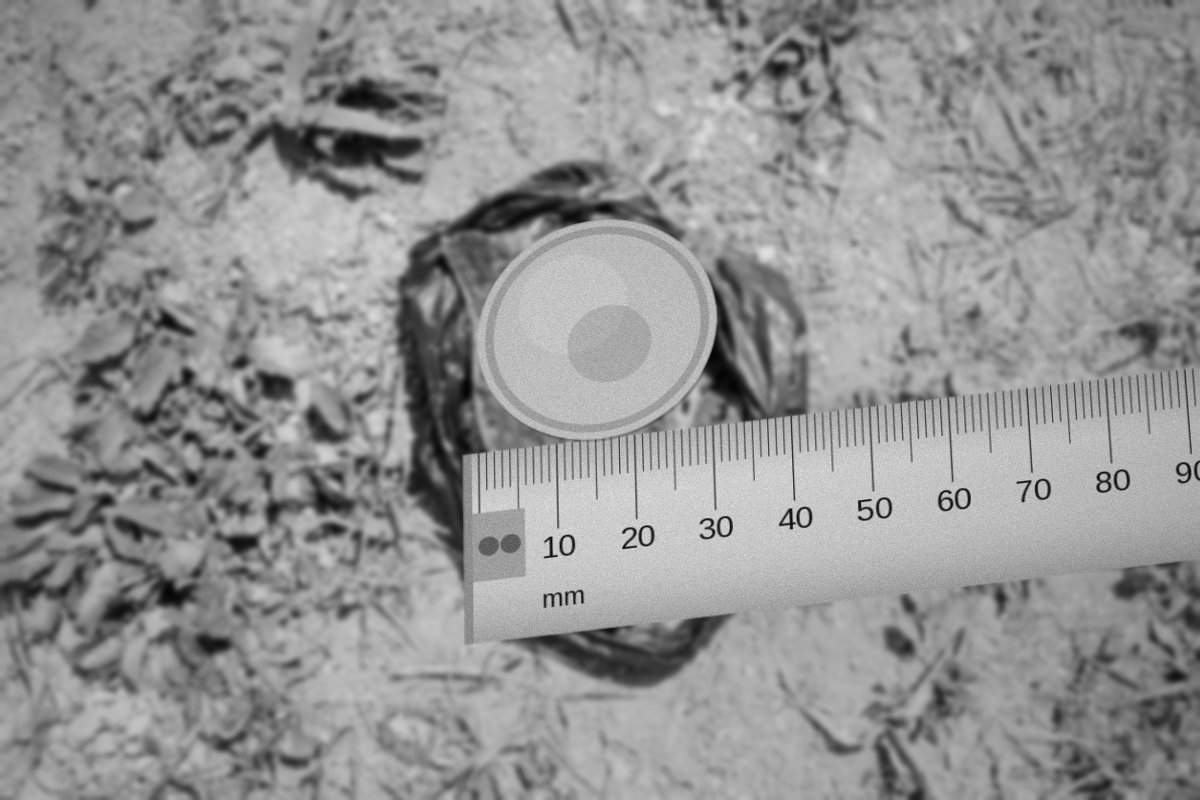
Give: 31 mm
